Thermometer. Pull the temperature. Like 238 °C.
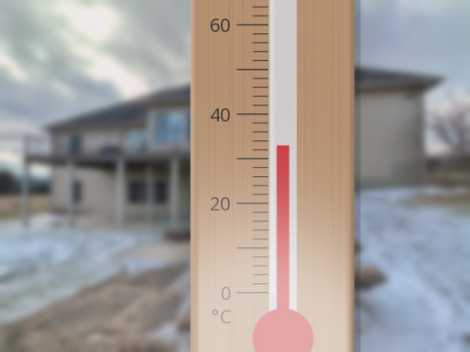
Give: 33 °C
